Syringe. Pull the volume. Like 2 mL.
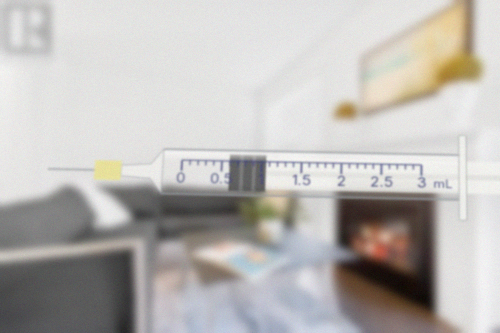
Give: 0.6 mL
